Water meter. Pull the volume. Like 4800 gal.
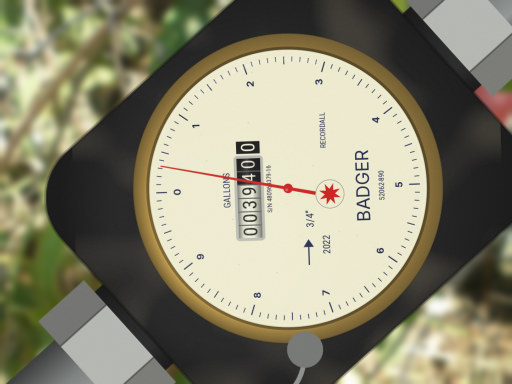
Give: 39400.3 gal
